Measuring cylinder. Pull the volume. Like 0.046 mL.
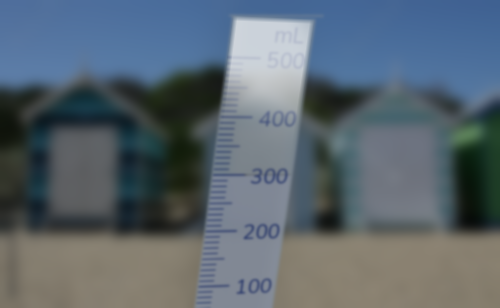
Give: 300 mL
